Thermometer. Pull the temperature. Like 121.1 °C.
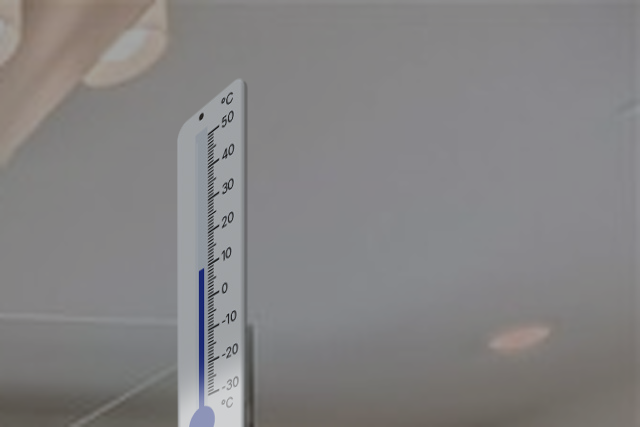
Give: 10 °C
